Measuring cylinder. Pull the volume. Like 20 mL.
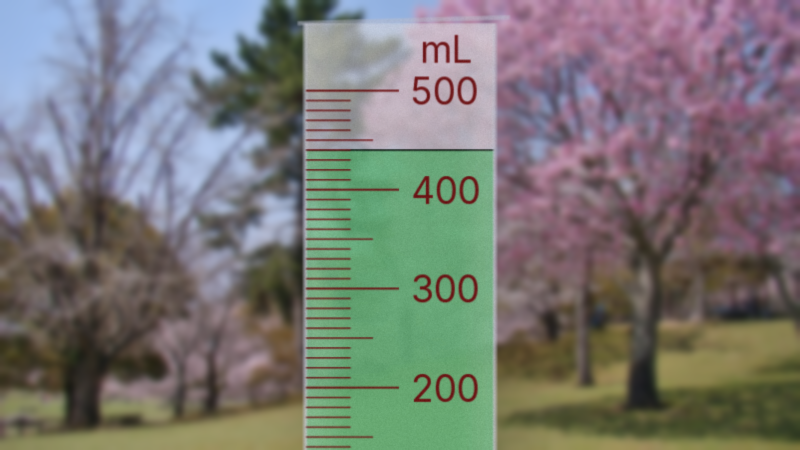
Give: 440 mL
